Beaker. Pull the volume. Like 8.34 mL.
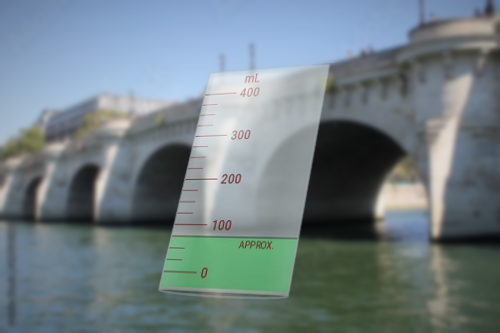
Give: 75 mL
